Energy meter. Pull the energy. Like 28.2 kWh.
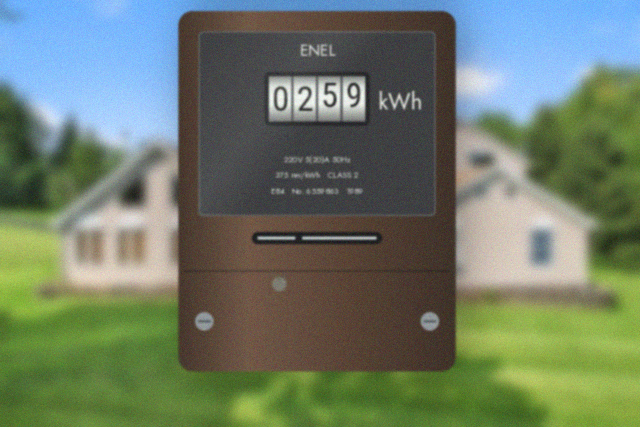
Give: 259 kWh
